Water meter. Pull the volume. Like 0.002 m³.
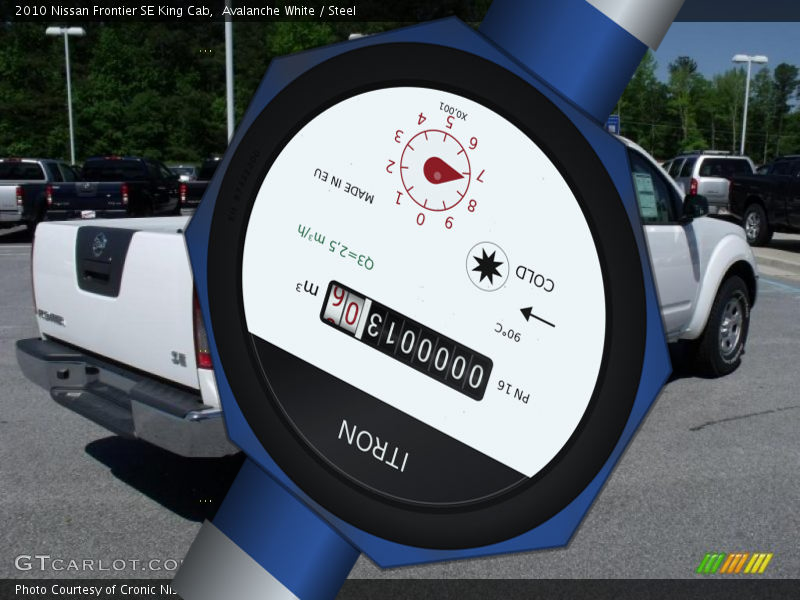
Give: 13.057 m³
